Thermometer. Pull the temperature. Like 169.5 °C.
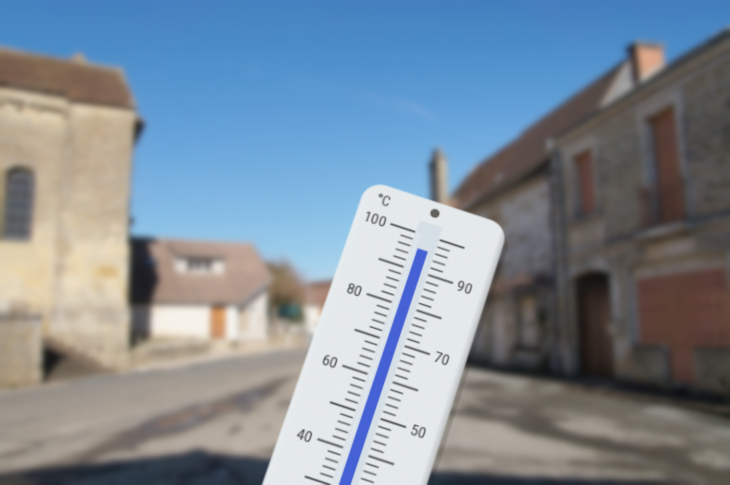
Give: 96 °C
